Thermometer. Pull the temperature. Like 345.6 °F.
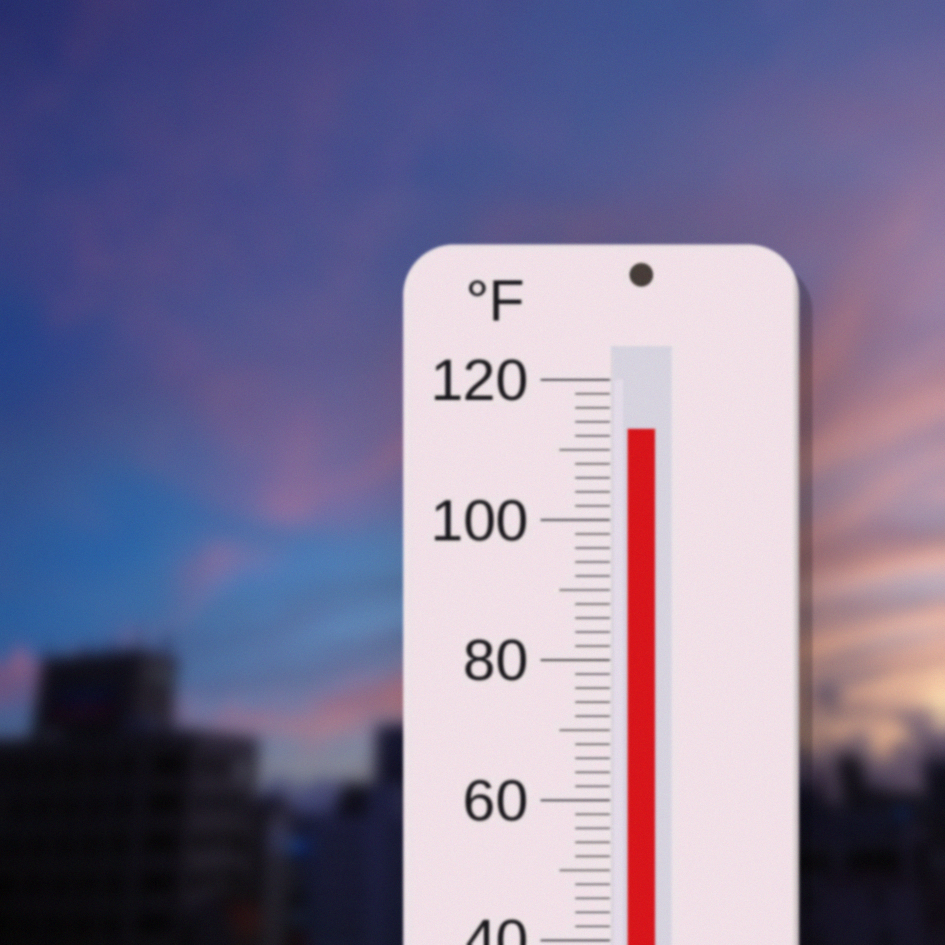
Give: 113 °F
